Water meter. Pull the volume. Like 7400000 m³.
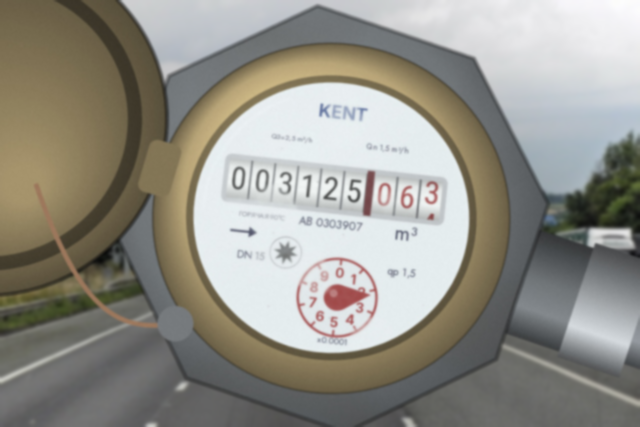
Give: 3125.0632 m³
